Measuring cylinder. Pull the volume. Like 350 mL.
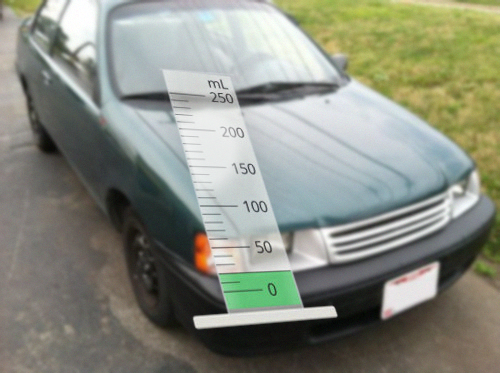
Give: 20 mL
